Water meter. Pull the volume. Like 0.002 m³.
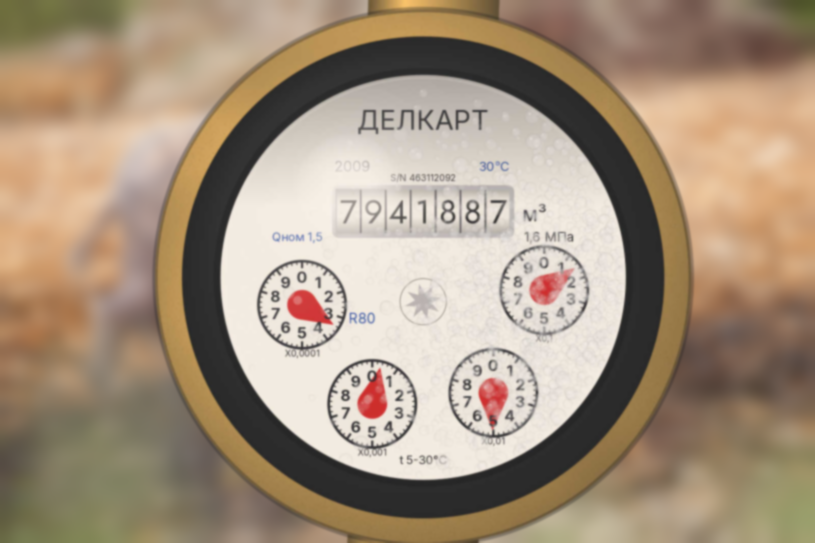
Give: 7941887.1503 m³
